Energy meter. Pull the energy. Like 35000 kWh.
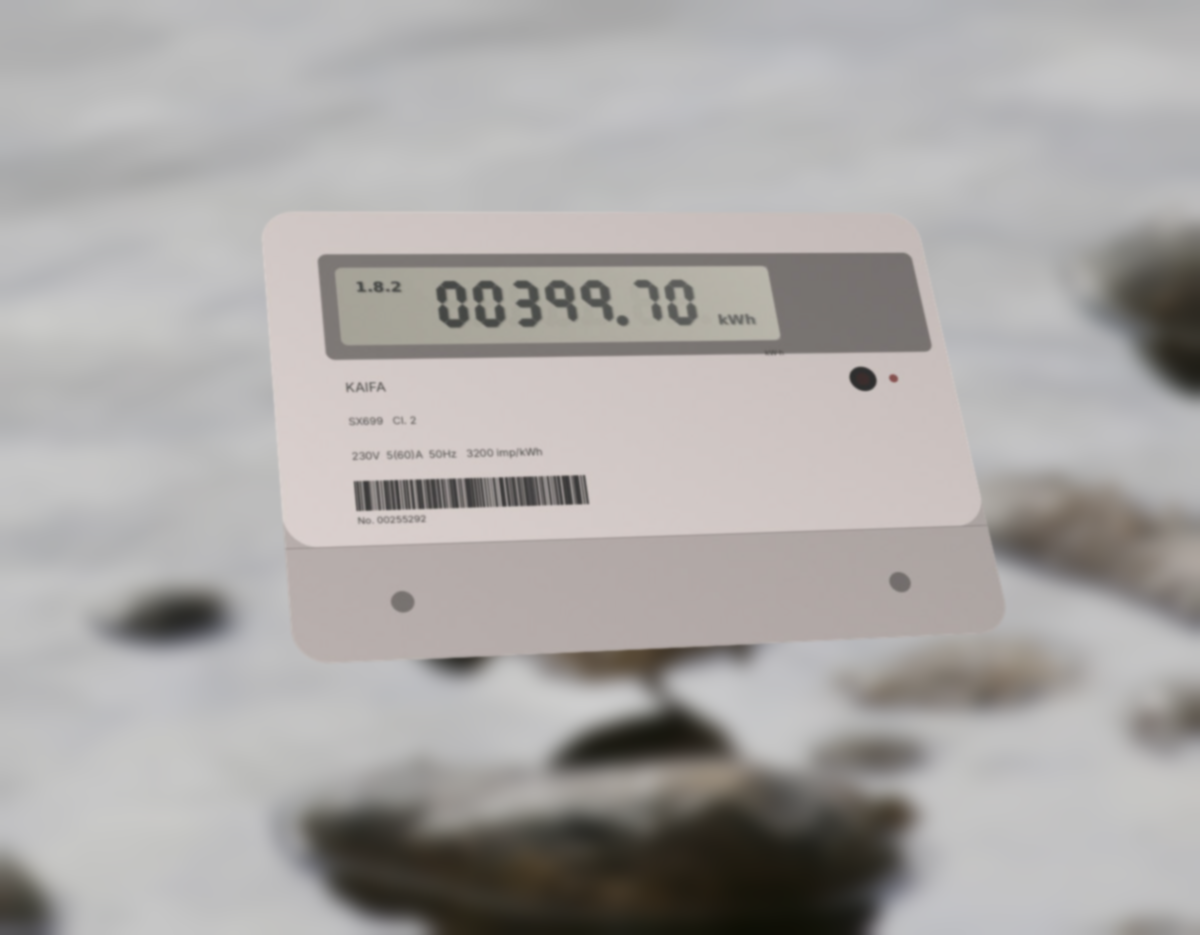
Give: 399.70 kWh
